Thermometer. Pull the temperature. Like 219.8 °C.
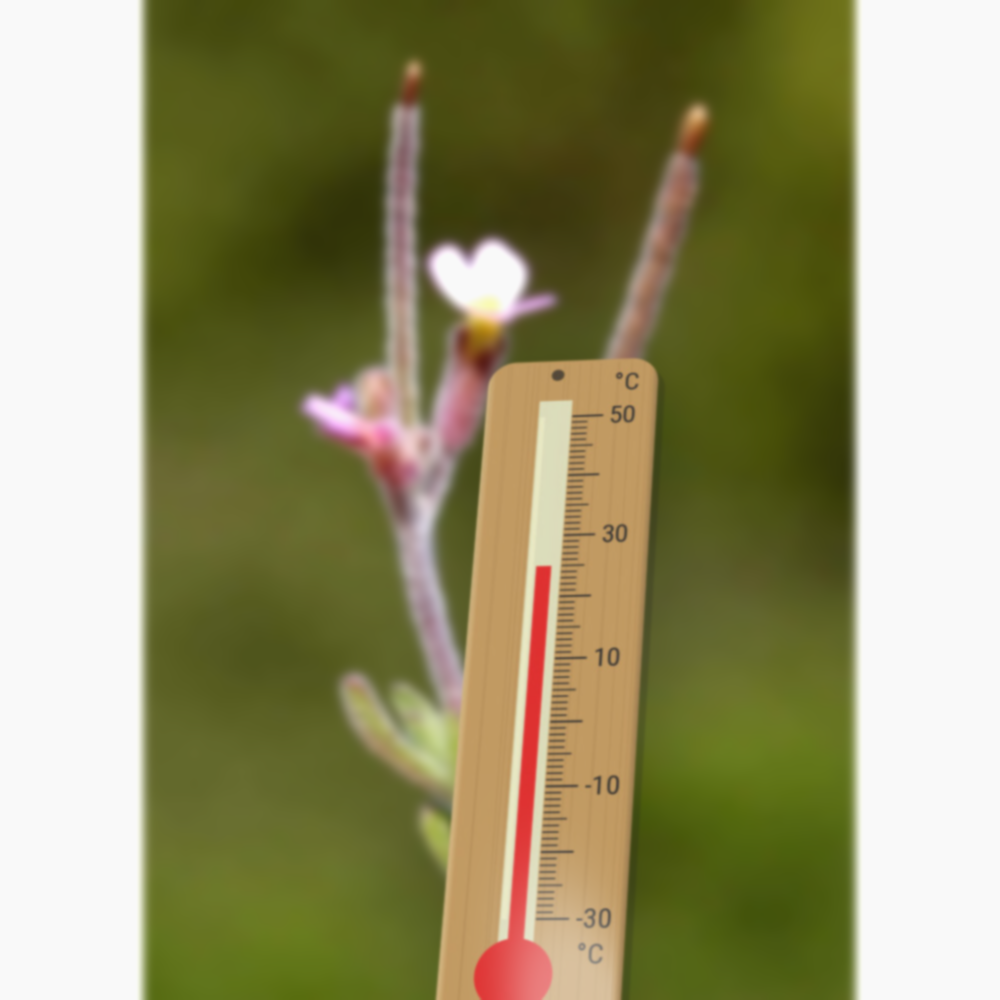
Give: 25 °C
